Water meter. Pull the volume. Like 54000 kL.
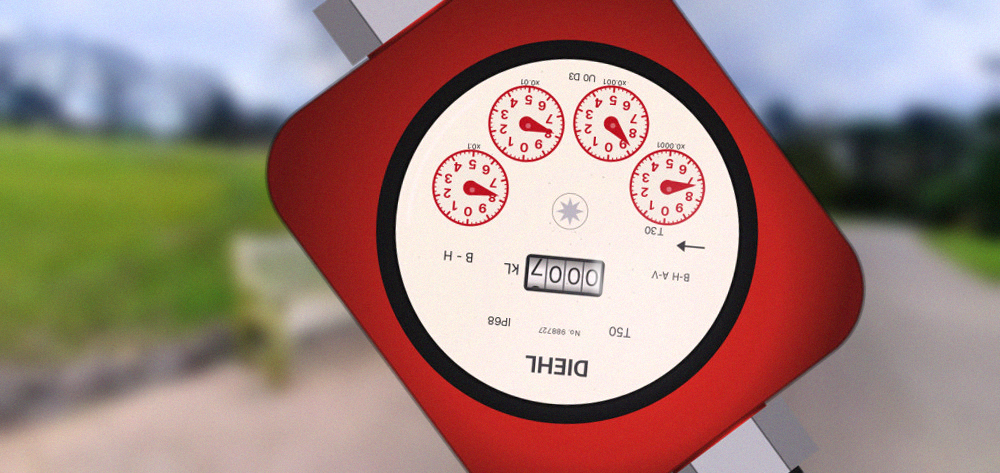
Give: 6.7787 kL
